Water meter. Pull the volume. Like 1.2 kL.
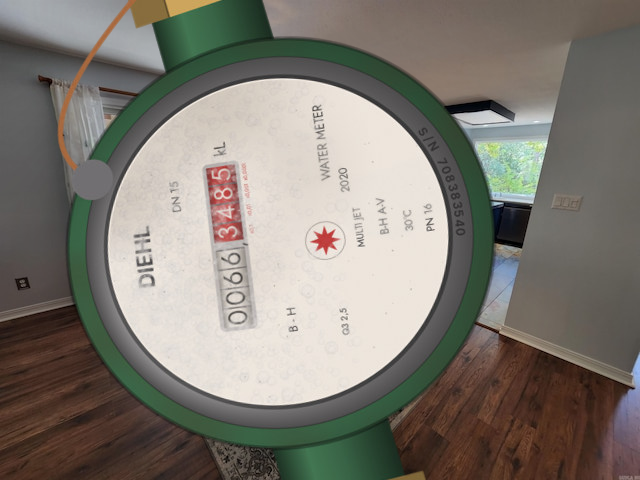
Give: 66.3485 kL
